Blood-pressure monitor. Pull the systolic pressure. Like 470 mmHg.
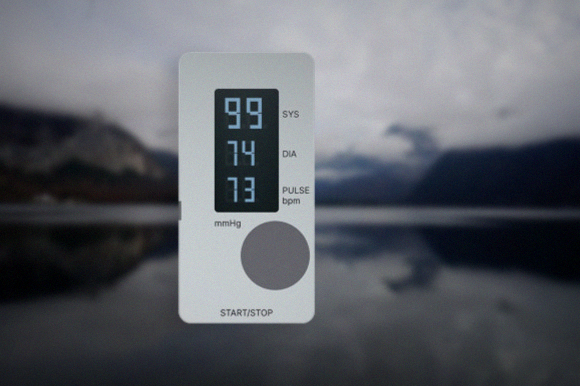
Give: 99 mmHg
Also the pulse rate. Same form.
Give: 73 bpm
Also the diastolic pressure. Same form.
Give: 74 mmHg
